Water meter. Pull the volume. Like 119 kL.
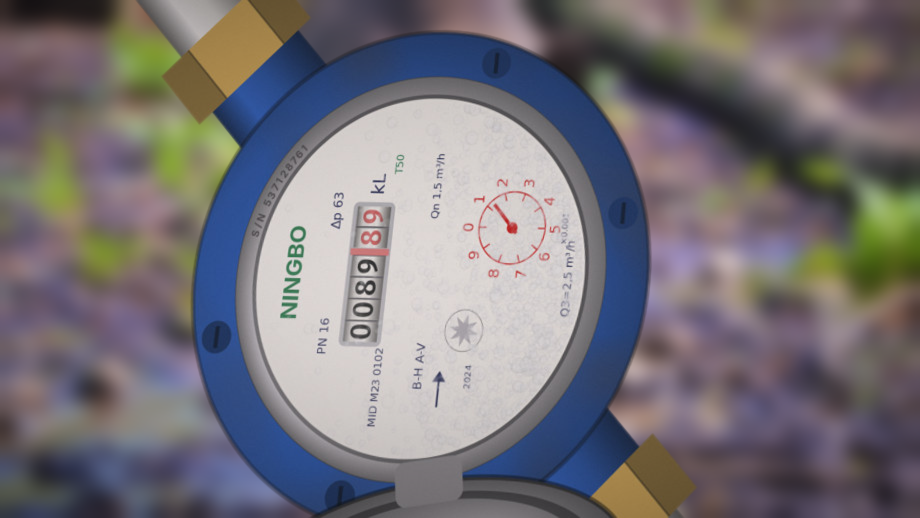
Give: 89.891 kL
